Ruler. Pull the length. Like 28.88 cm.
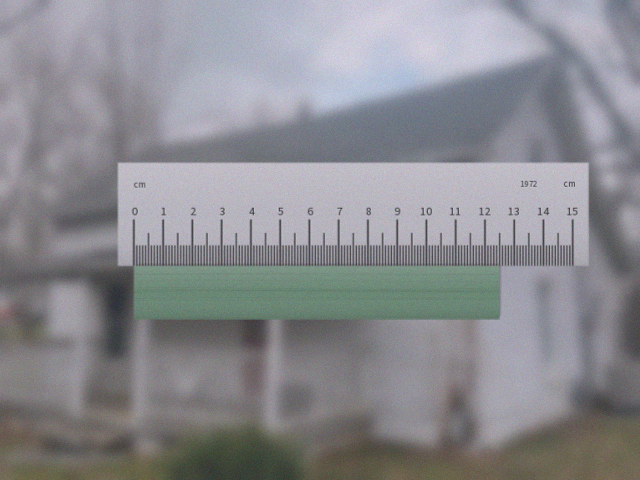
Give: 12.5 cm
